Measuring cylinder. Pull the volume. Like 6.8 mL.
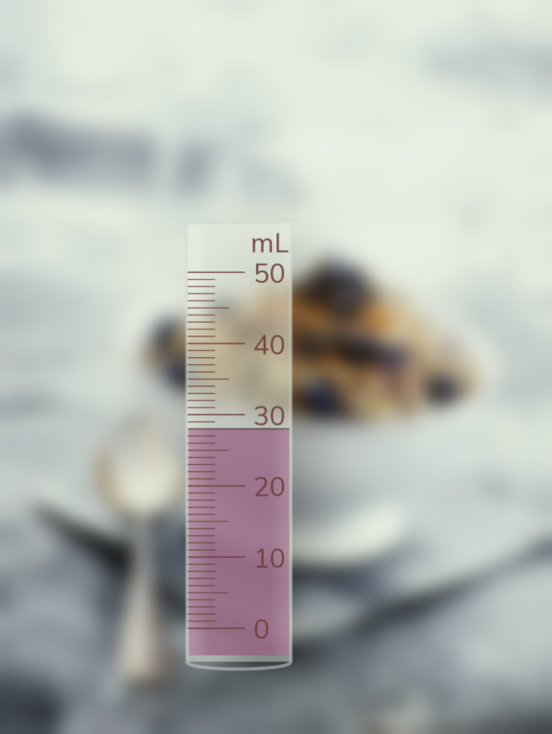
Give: 28 mL
